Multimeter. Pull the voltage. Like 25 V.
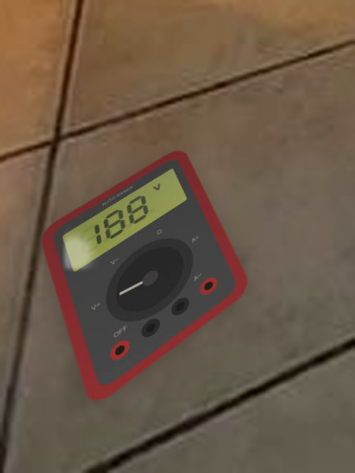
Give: 188 V
